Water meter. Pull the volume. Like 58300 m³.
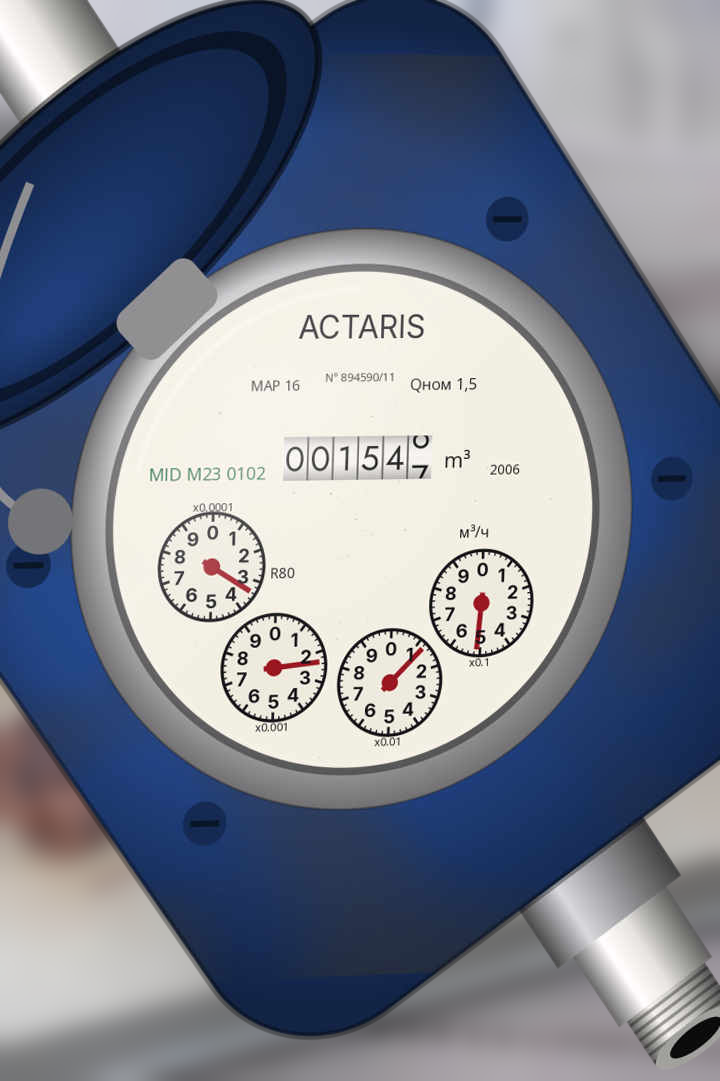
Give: 1546.5123 m³
